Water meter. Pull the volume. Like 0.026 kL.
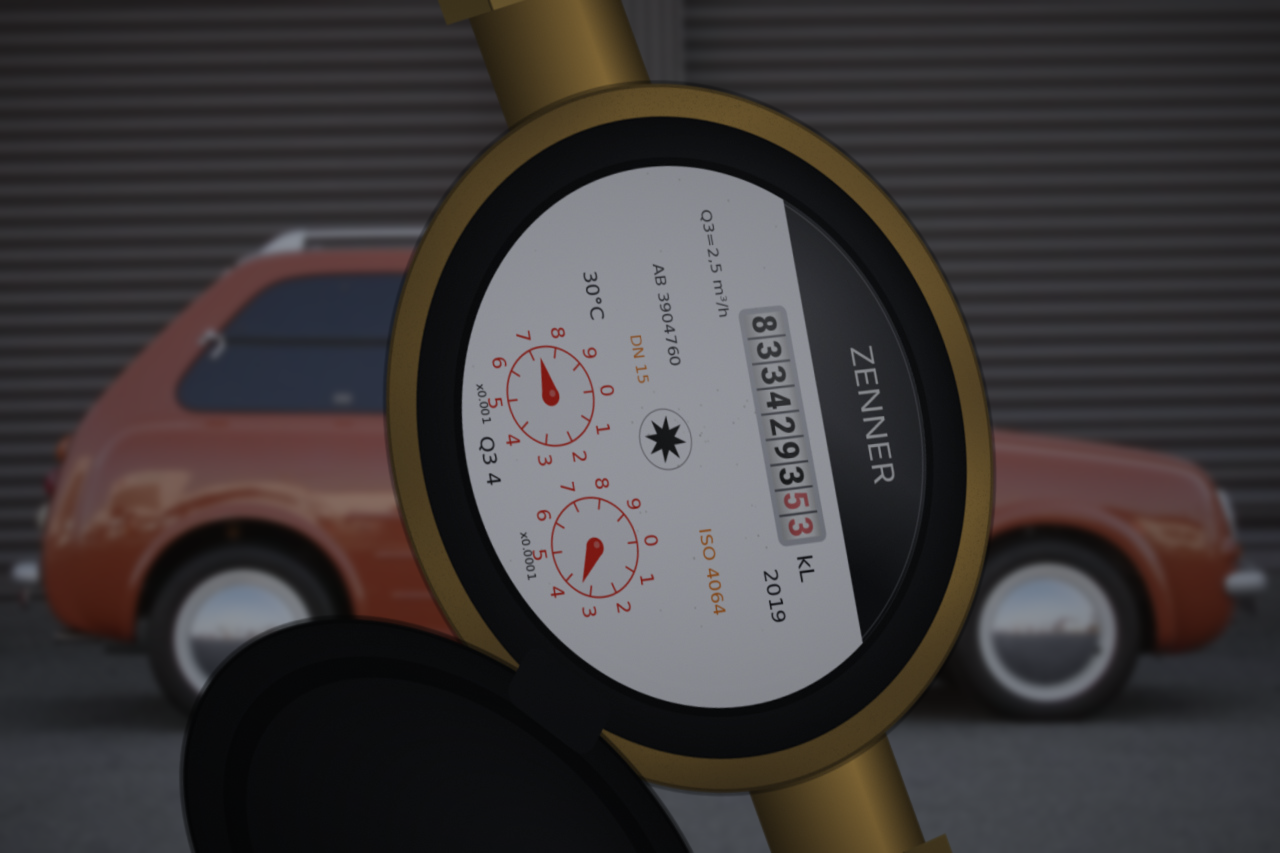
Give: 8334293.5373 kL
